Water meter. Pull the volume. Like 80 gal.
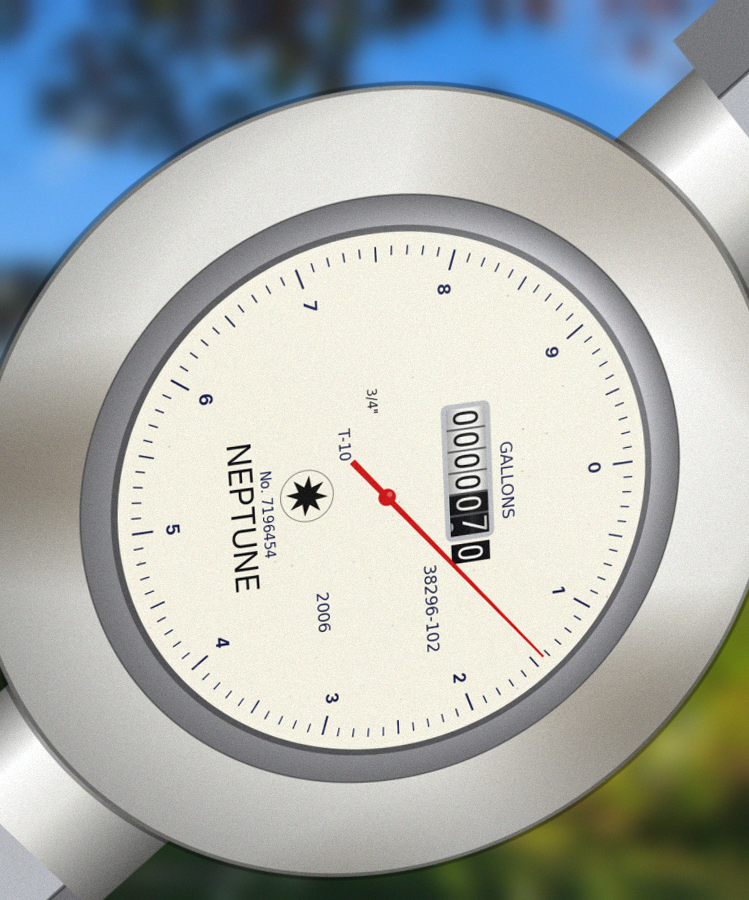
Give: 71.4 gal
